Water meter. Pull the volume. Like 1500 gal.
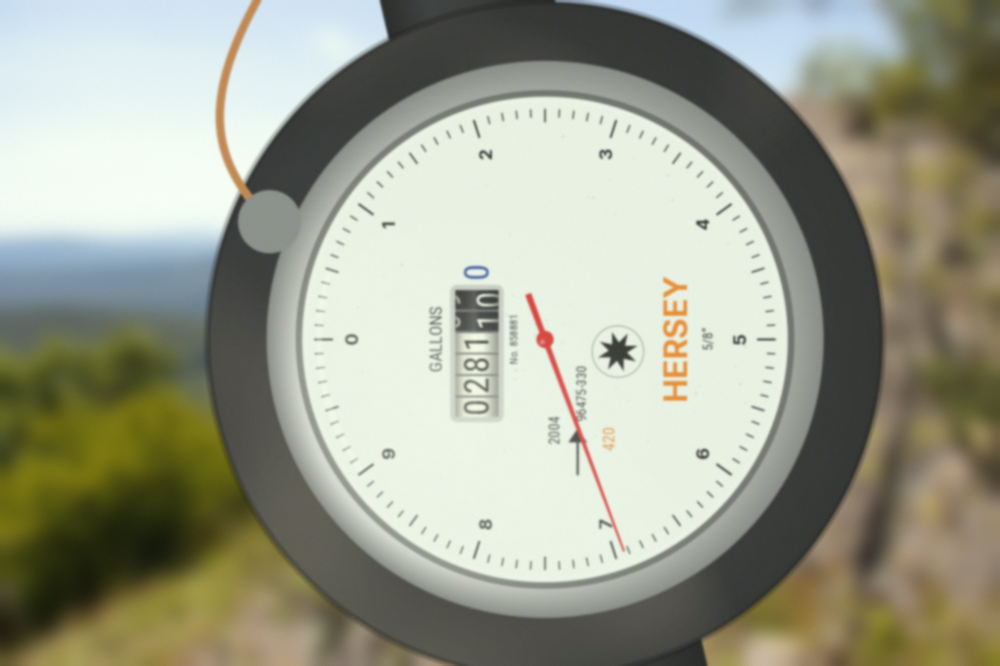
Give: 281096.9 gal
